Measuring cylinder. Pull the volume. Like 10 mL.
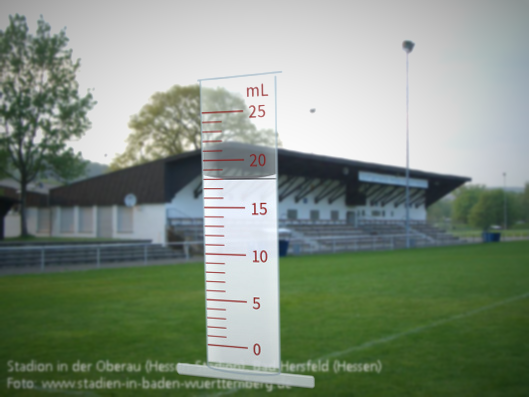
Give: 18 mL
